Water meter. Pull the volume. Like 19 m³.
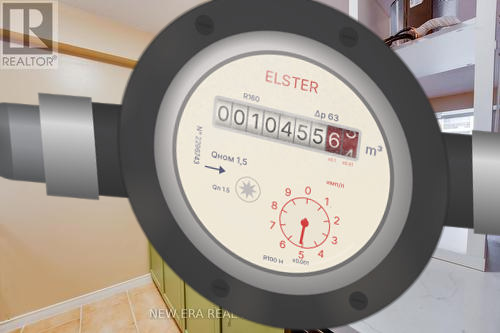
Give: 10455.635 m³
